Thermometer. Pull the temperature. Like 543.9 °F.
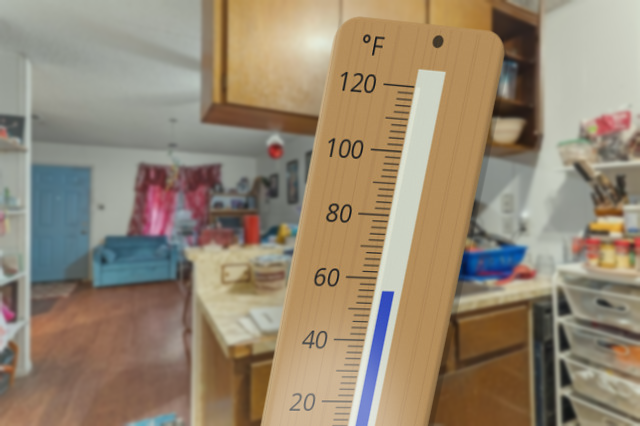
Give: 56 °F
